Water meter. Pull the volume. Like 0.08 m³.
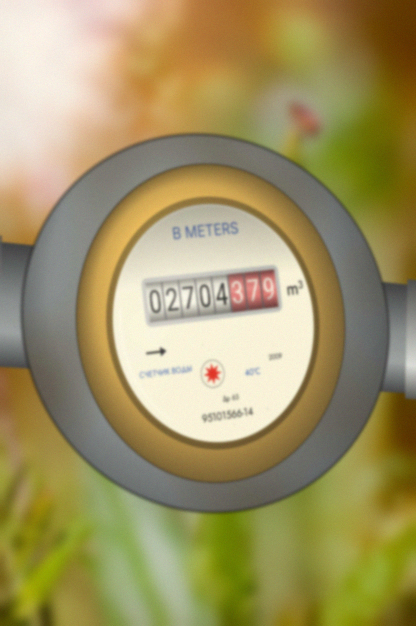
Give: 2704.379 m³
